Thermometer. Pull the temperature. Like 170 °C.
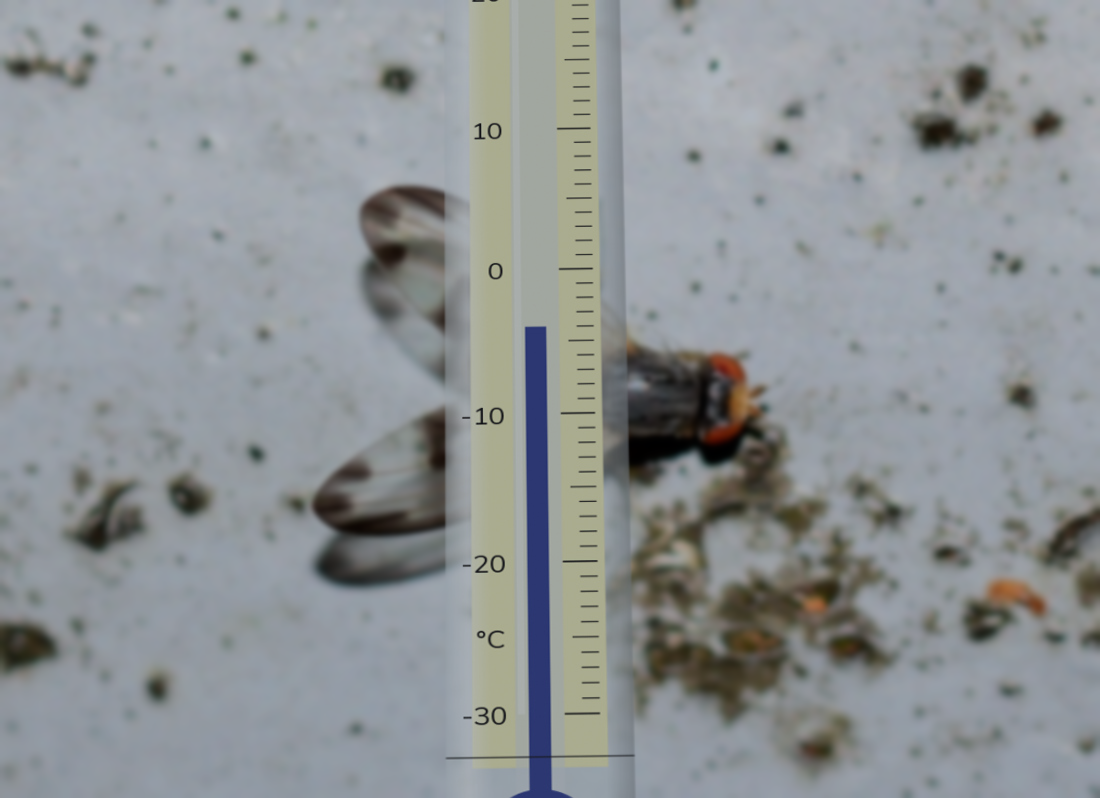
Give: -4 °C
